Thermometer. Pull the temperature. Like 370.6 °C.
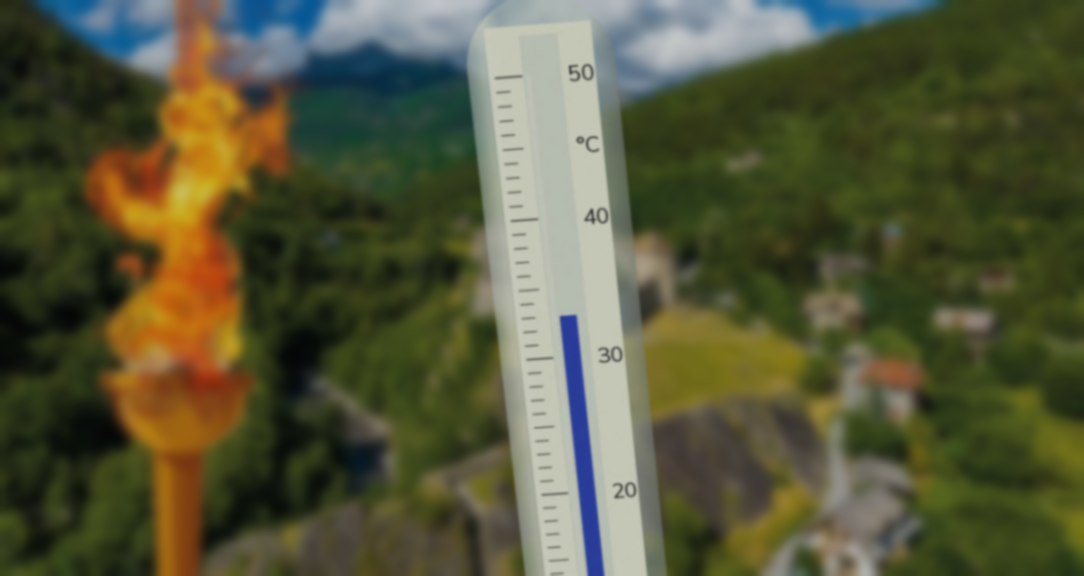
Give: 33 °C
